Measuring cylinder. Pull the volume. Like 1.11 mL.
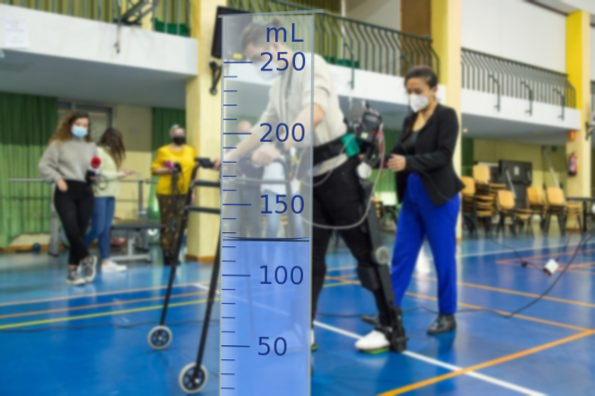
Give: 125 mL
